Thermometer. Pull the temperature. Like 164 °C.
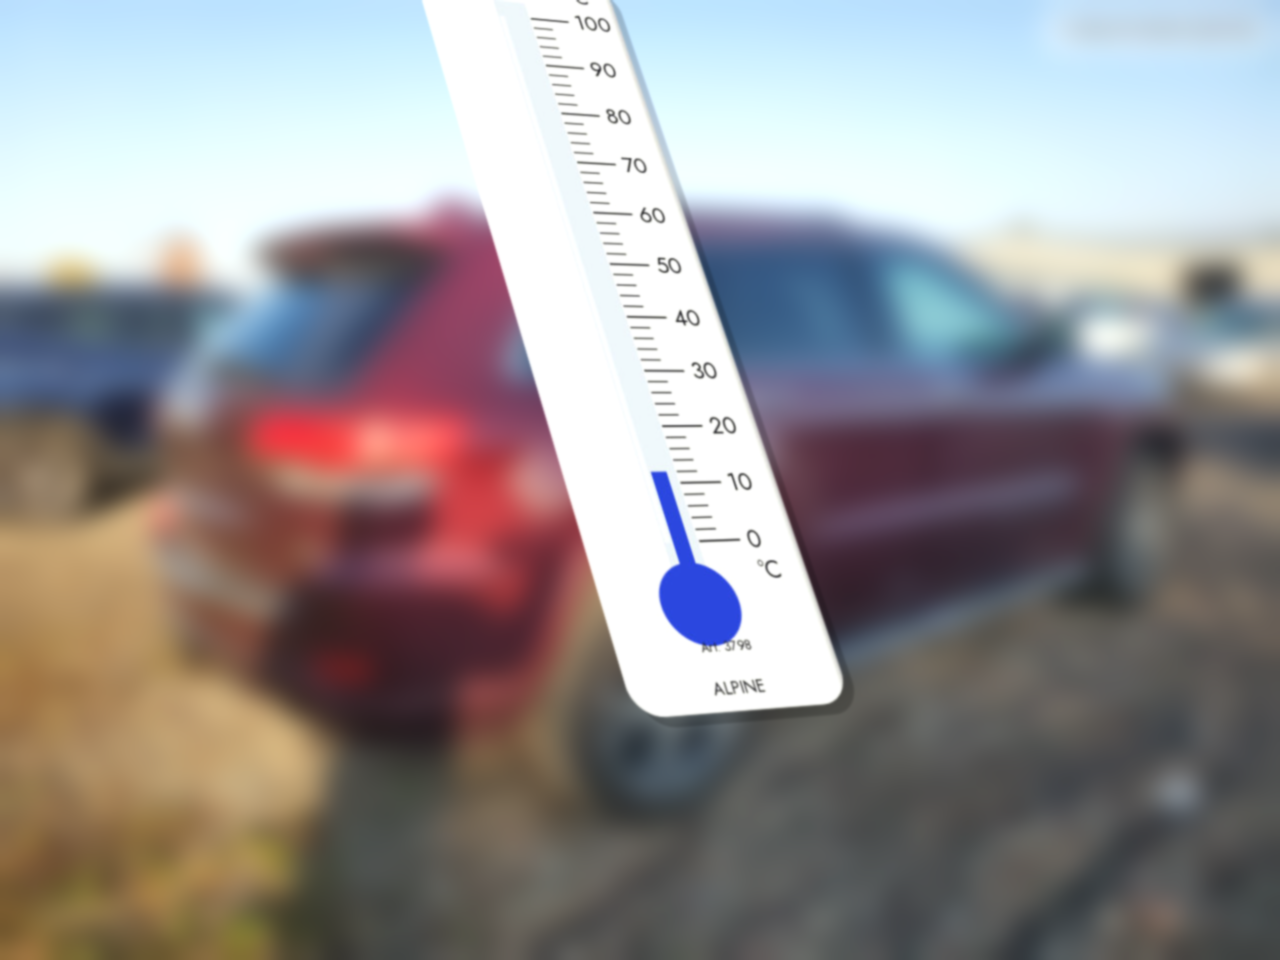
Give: 12 °C
